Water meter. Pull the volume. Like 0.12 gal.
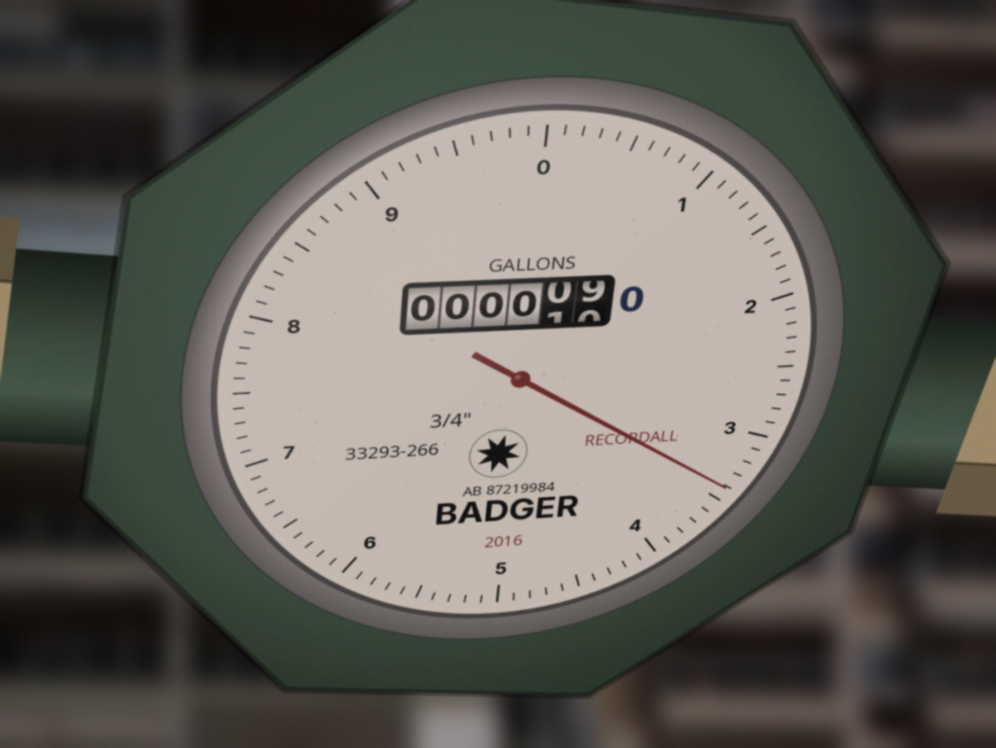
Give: 93.4 gal
